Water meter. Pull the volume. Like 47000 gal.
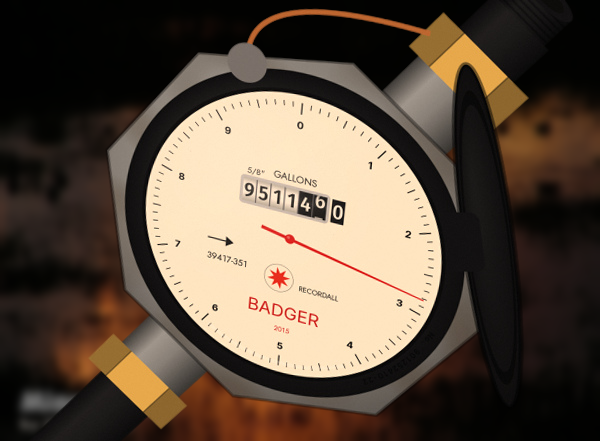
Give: 9511462.8 gal
